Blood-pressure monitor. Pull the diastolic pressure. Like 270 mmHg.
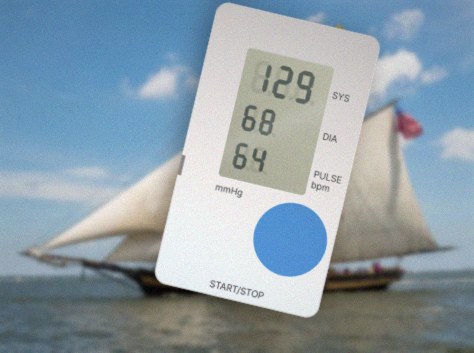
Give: 68 mmHg
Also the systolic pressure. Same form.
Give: 129 mmHg
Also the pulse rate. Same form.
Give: 64 bpm
